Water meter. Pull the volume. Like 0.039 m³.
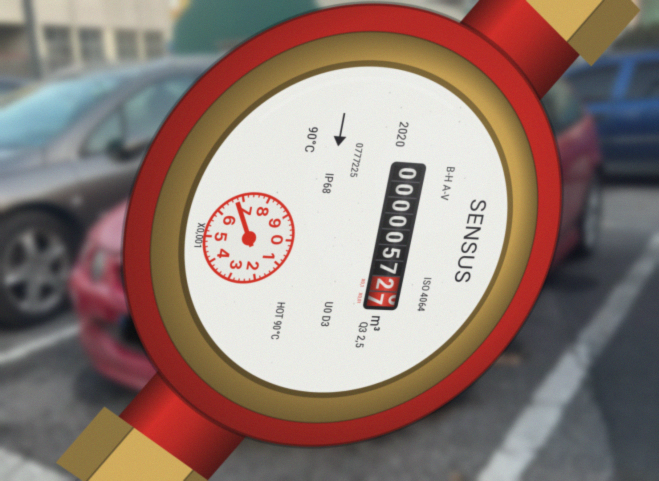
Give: 57.266 m³
